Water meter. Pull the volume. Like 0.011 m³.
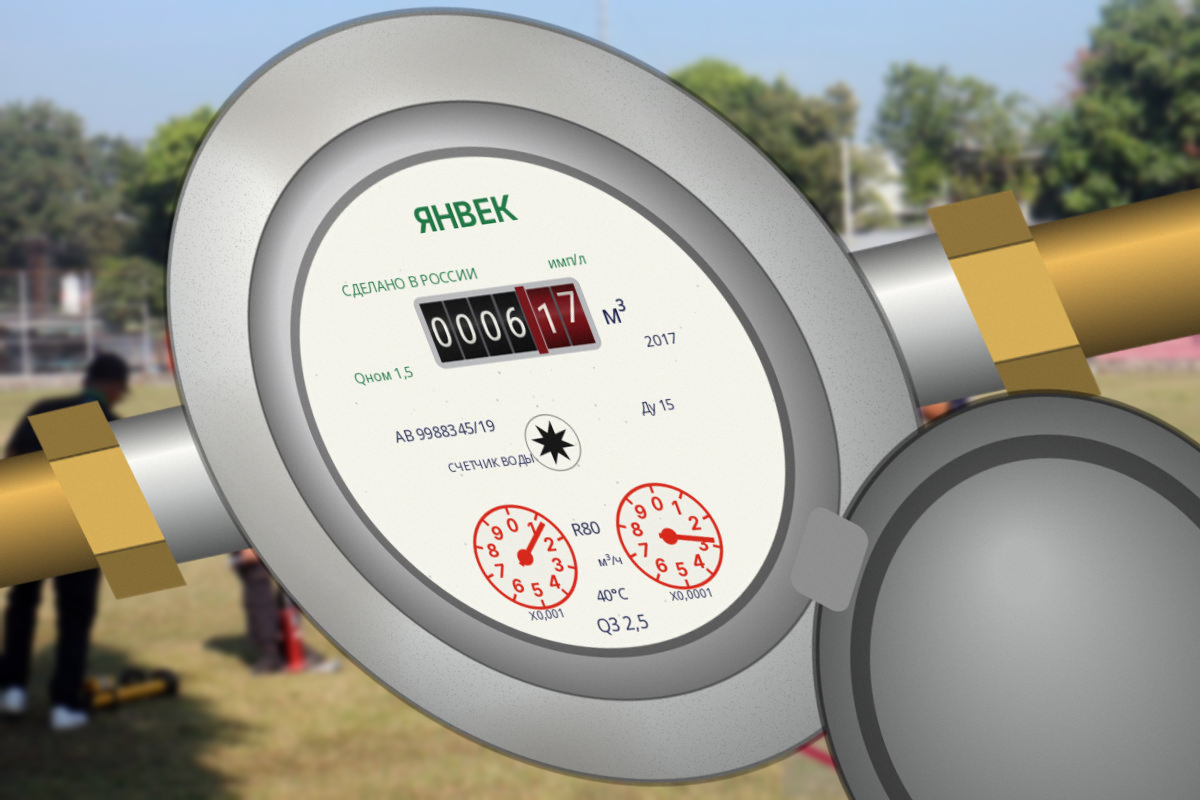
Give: 6.1712 m³
